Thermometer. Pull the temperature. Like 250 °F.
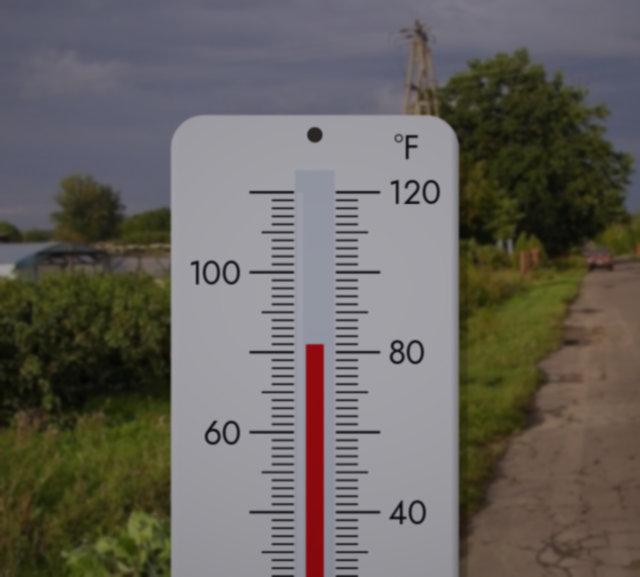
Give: 82 °F
